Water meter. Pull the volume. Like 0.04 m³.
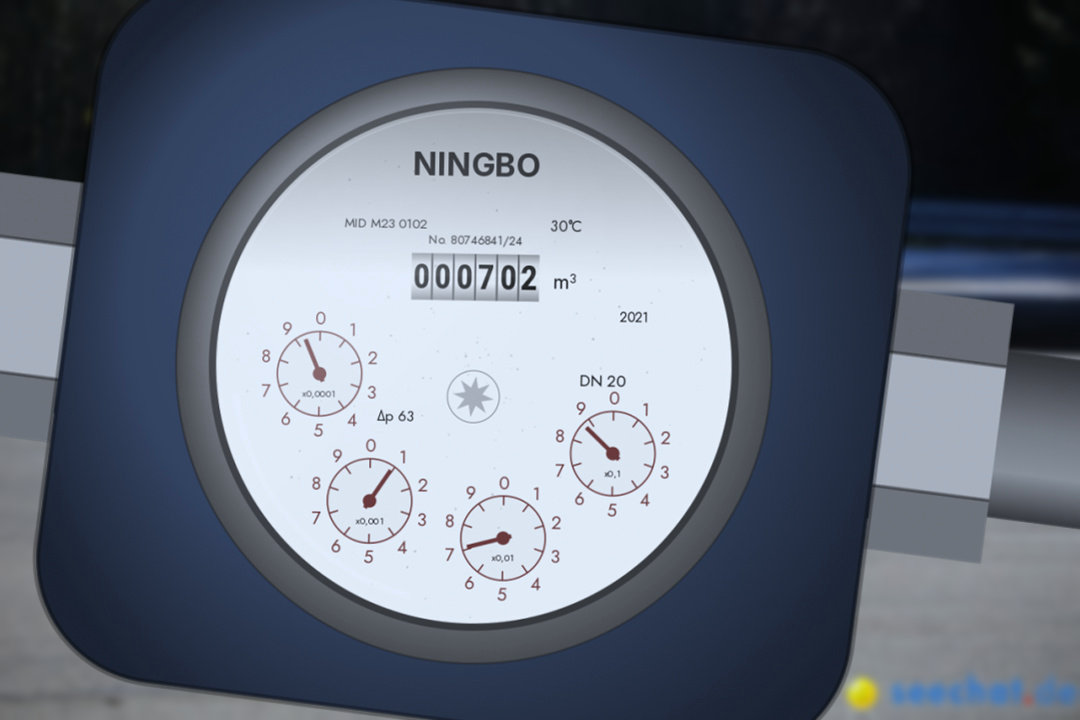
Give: 702.8709 m³
